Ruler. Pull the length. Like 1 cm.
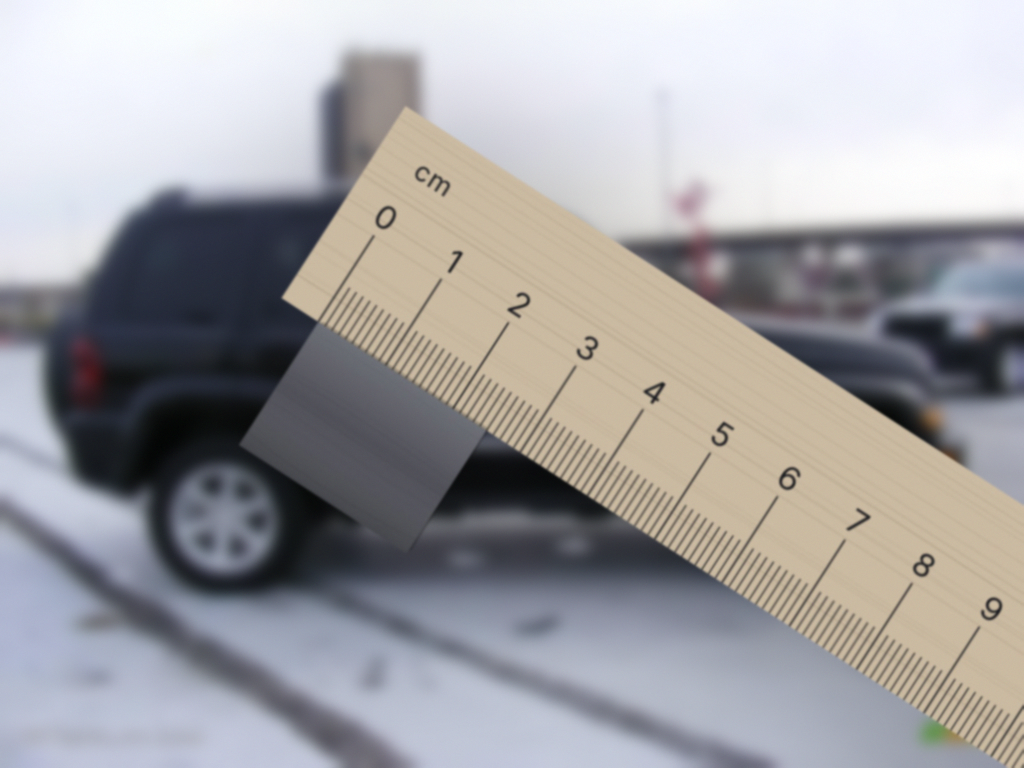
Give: 2.5 cm
